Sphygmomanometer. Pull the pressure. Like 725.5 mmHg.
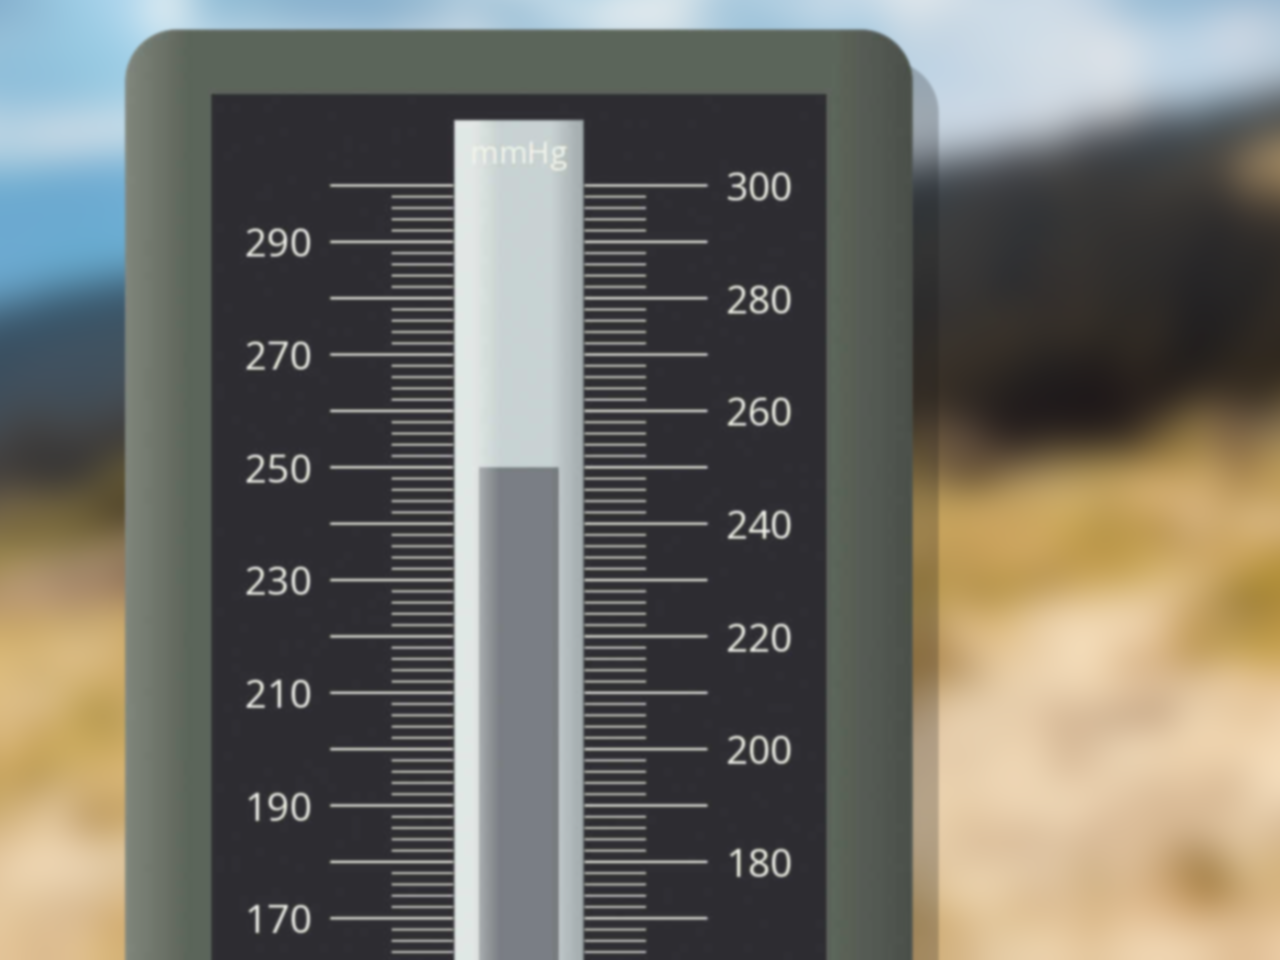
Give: 250 mmHg
